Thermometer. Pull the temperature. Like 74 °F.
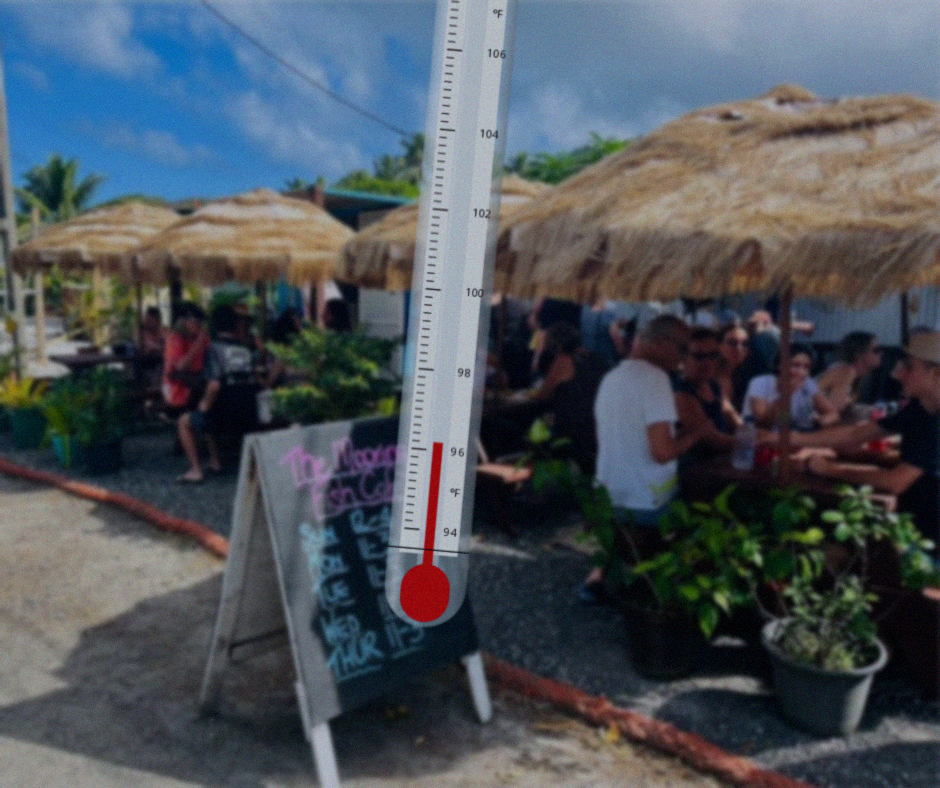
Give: 96.2 °F
